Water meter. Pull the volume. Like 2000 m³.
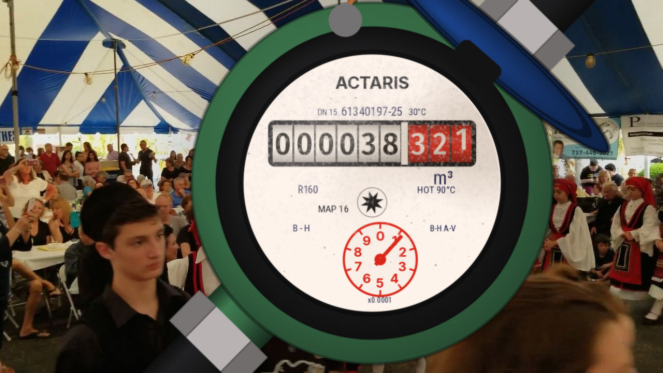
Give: 38.3211 m³
